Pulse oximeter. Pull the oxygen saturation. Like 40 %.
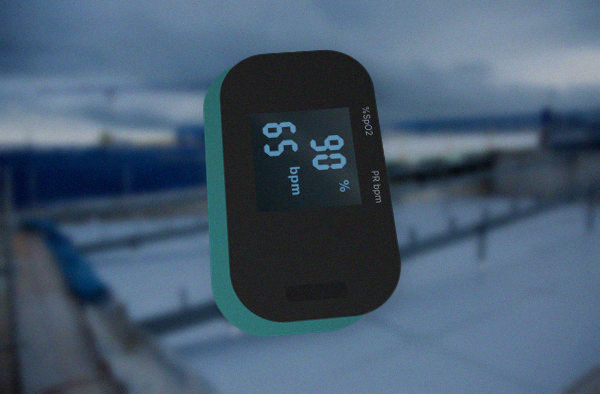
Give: 90 %
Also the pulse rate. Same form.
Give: 65 bpm
